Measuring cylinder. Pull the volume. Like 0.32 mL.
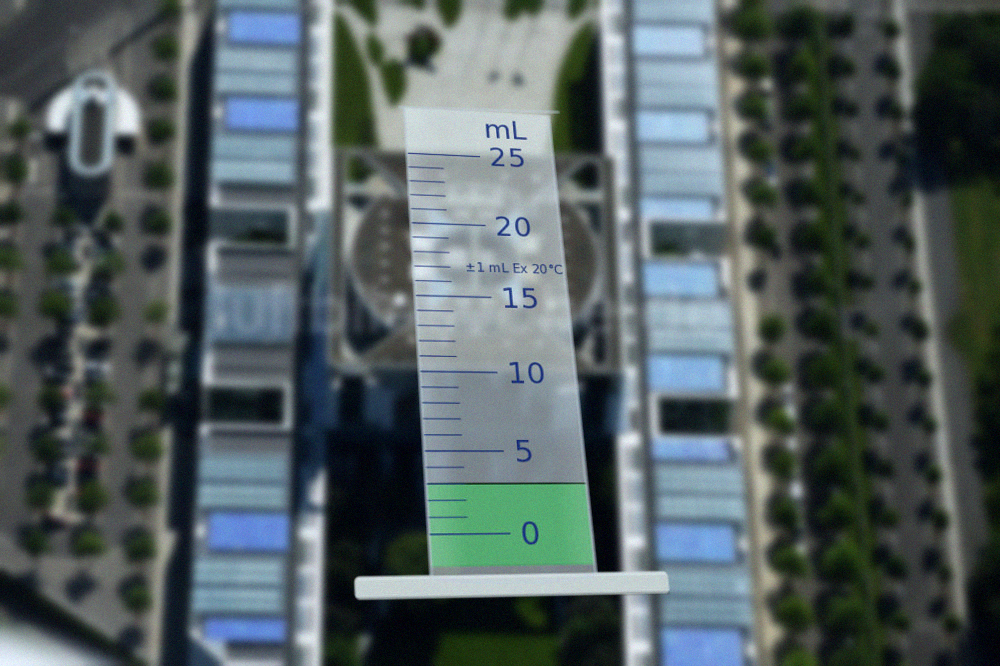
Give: 3 mL
